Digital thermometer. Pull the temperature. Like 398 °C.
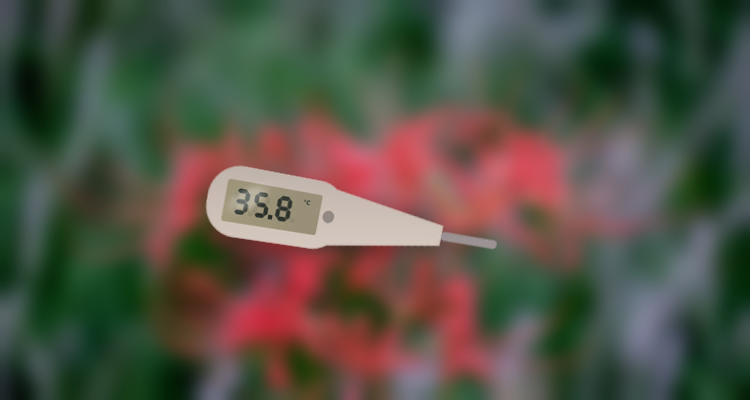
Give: 35.8 °C
